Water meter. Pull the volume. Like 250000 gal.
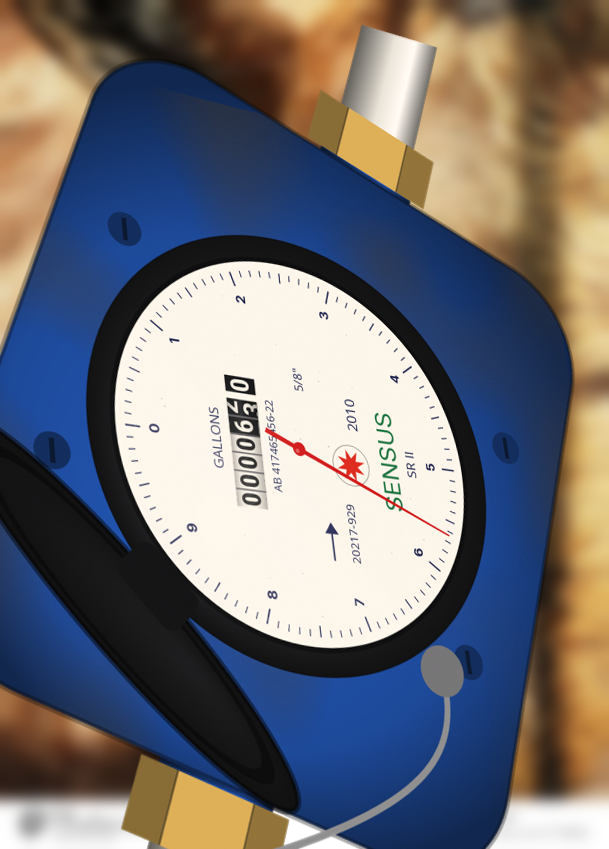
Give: 625.6 gal
